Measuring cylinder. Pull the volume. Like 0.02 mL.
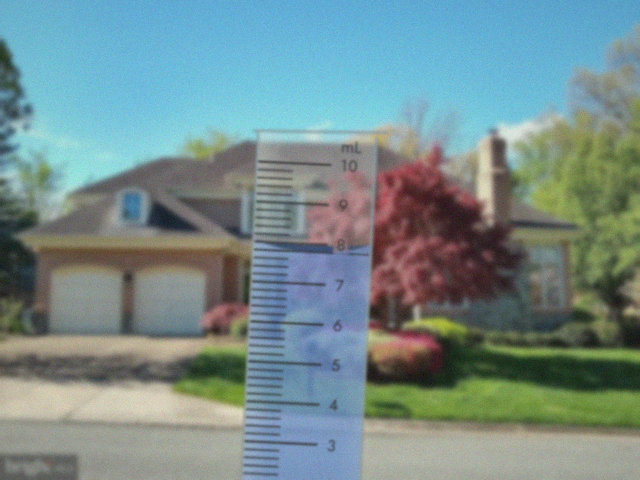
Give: 7.8 mL
